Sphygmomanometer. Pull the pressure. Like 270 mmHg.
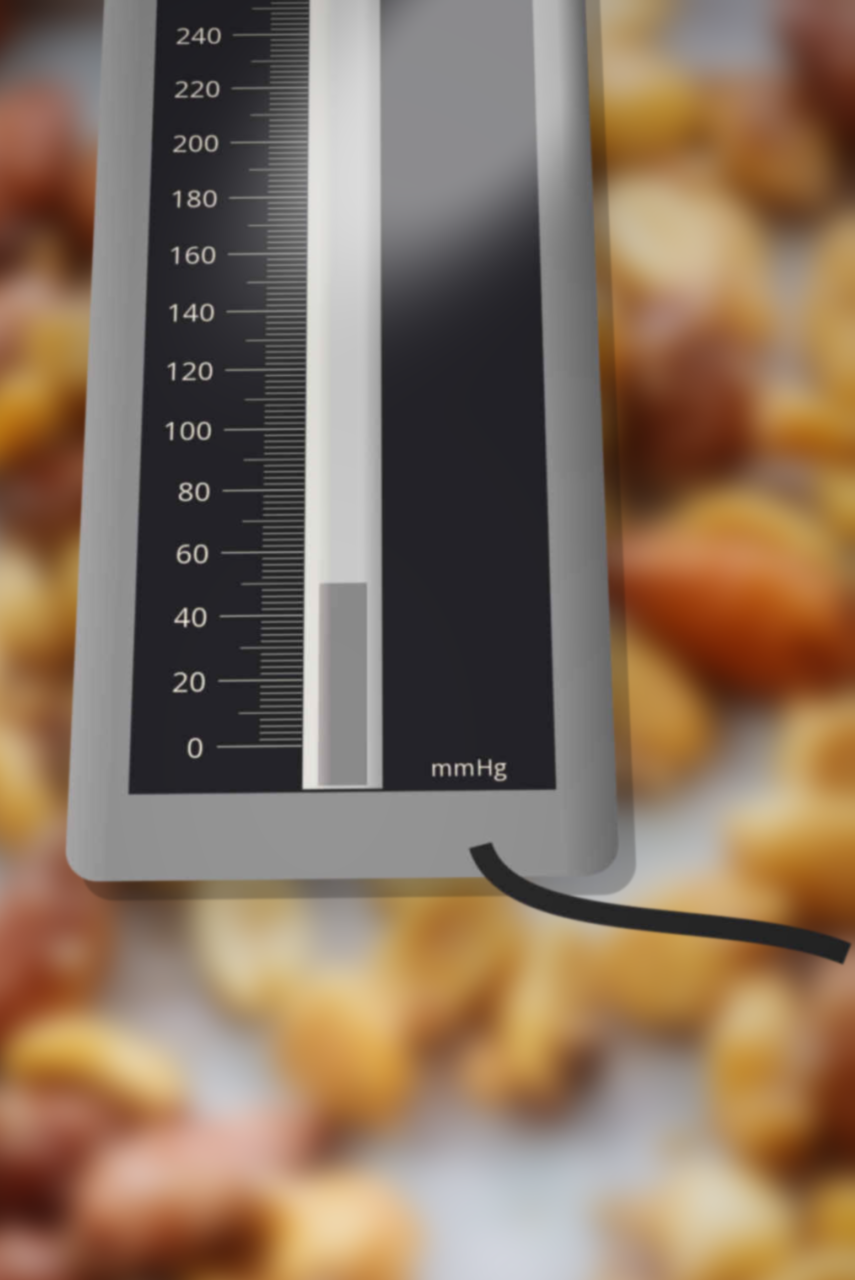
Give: 50 mmHg
